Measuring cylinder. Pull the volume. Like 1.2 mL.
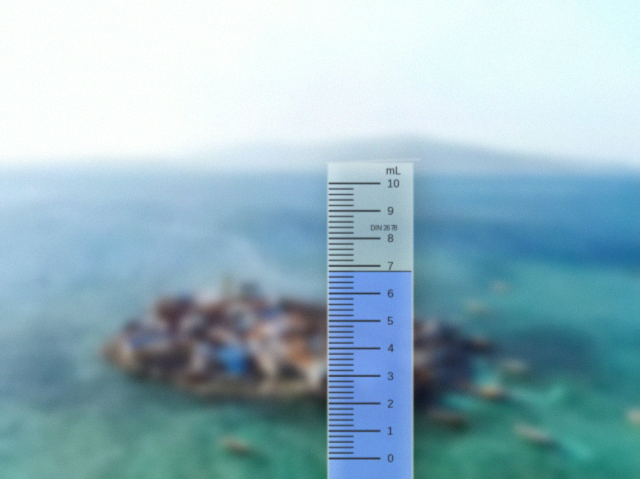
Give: 6.8 mL
